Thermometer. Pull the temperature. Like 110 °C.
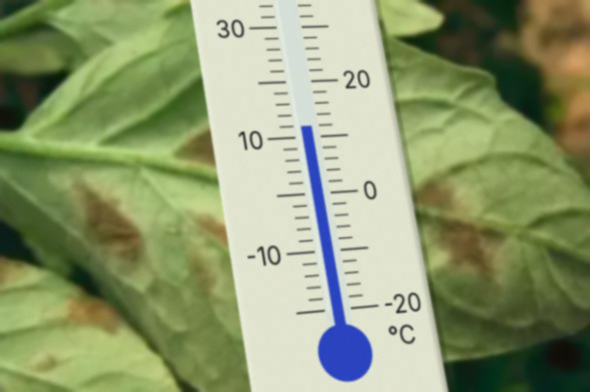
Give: 12 °C
